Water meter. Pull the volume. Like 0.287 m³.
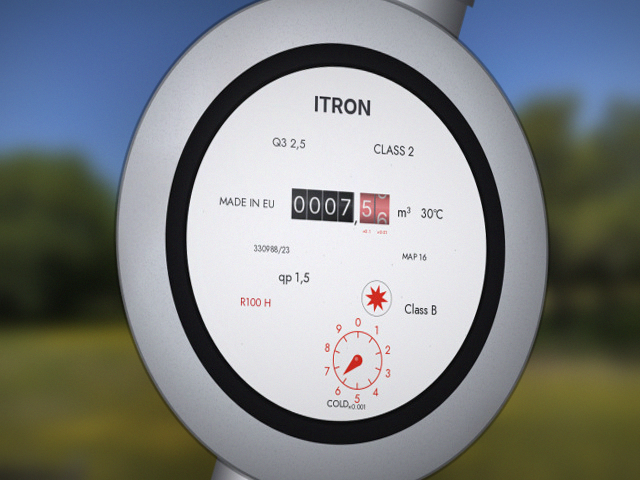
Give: 7.556 m³
